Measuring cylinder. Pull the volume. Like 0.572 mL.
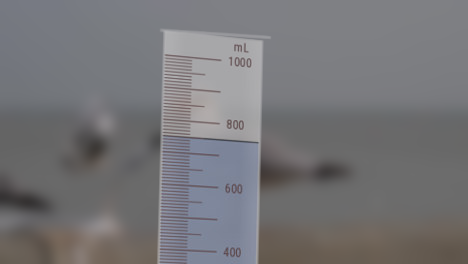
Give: 750 mL
